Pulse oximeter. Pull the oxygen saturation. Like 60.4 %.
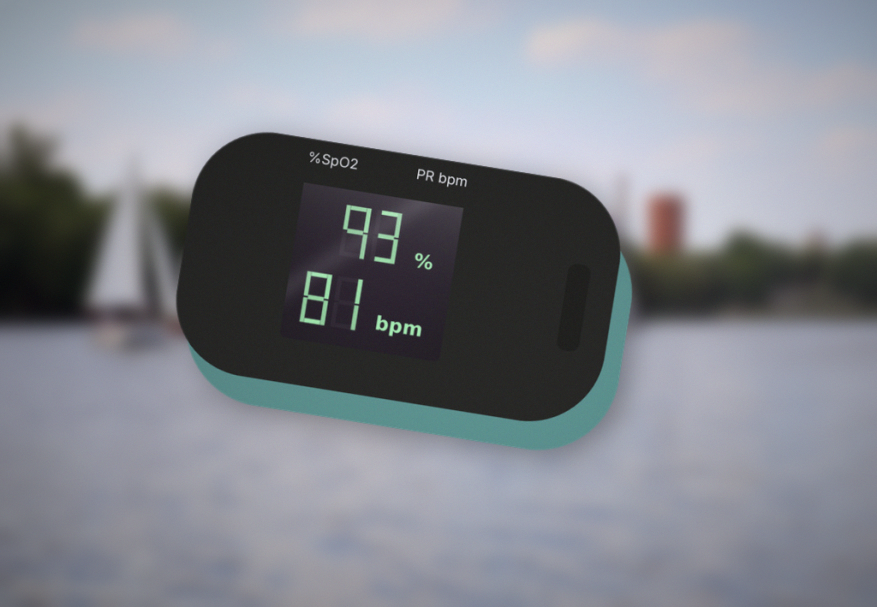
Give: 93 %
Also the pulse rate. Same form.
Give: 81 bpm
